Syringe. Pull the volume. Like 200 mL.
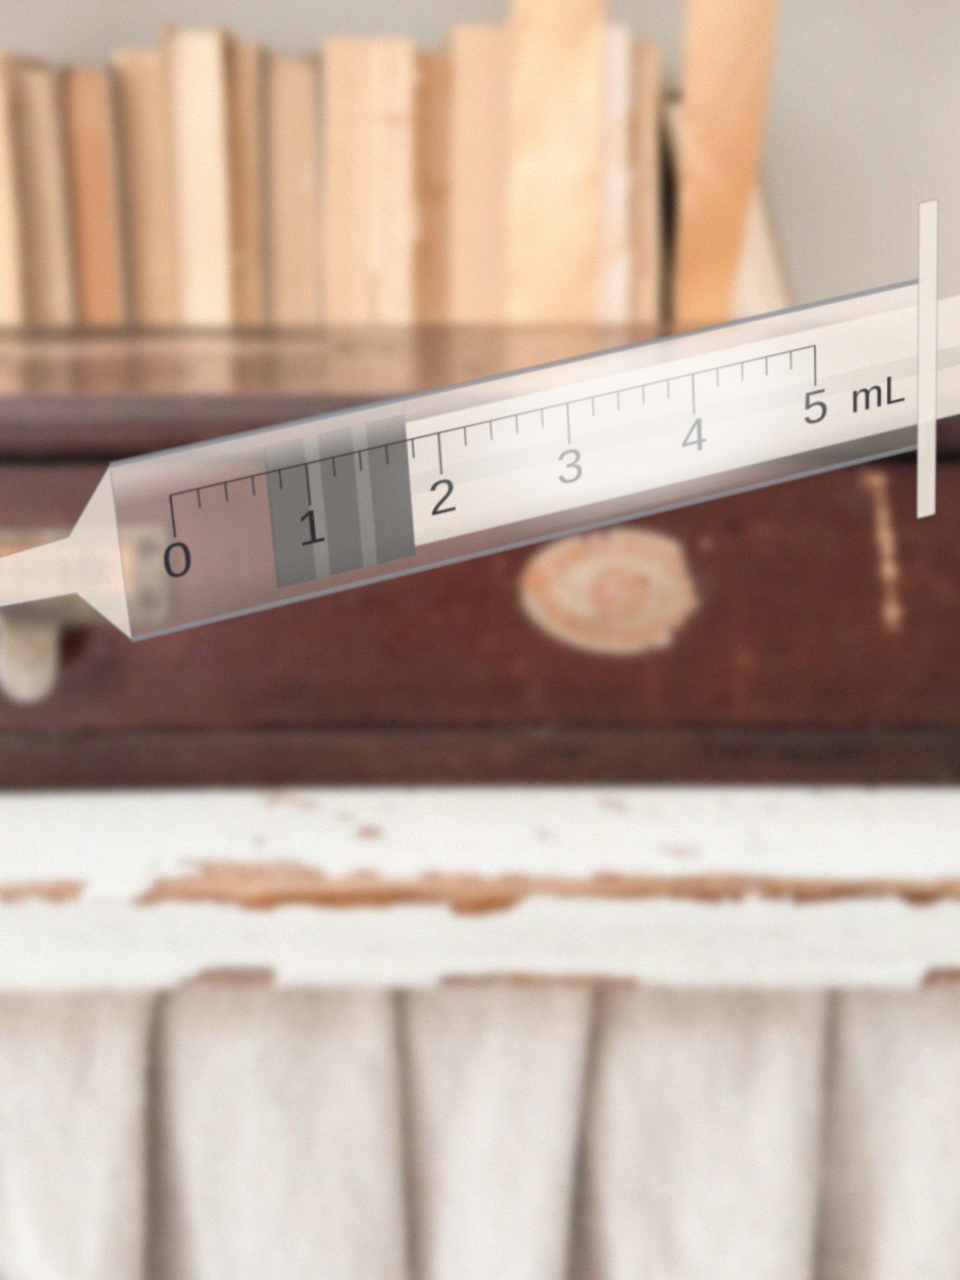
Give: 0.7 mL
